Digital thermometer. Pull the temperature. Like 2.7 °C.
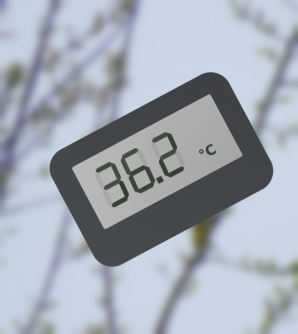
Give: 36.2 °C
